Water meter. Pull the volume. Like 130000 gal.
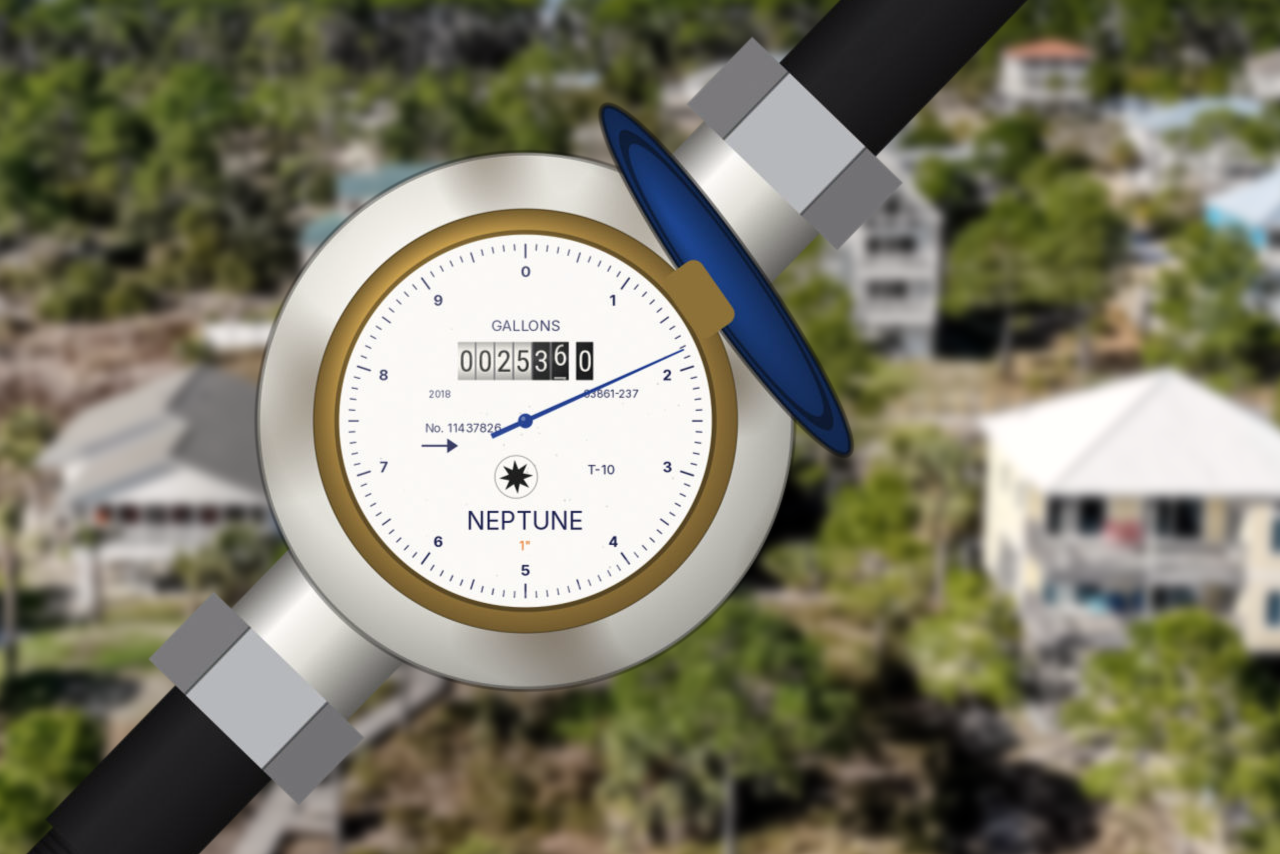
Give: 25361.8 gal
